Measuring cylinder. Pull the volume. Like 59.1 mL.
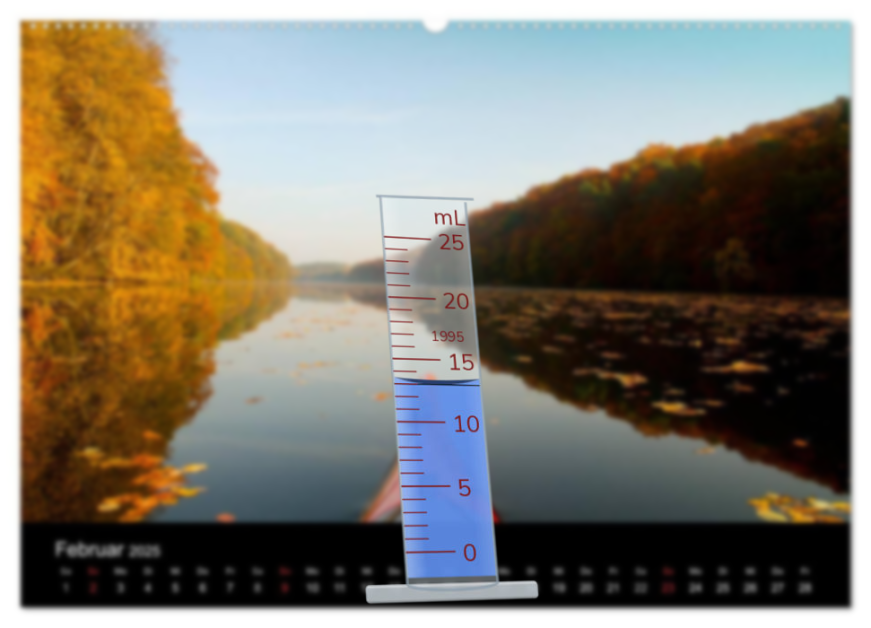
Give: 13 mL
